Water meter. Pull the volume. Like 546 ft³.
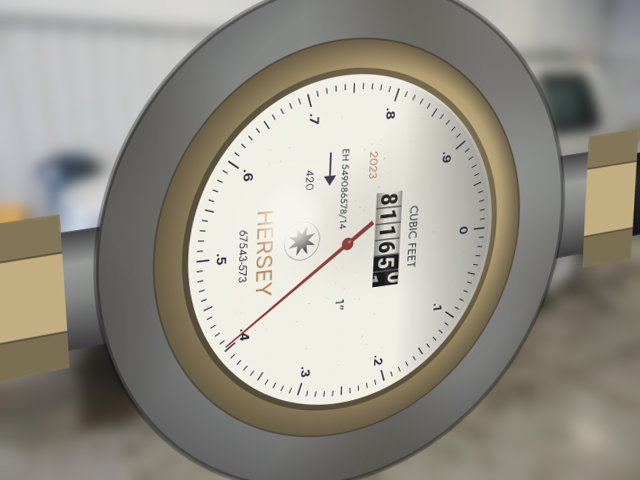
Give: 811650.40 ft³
